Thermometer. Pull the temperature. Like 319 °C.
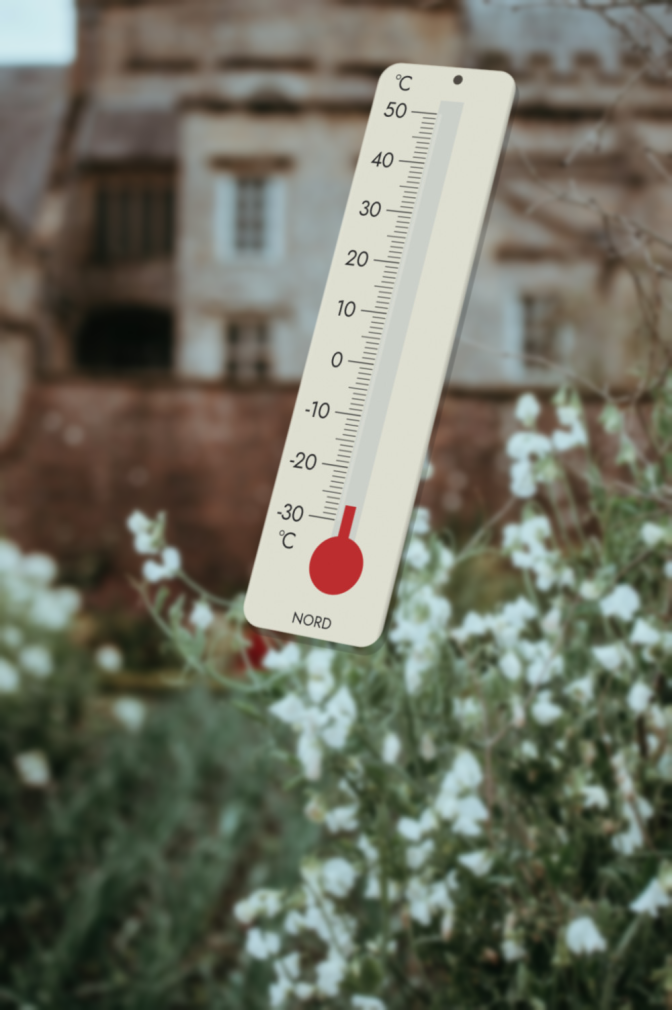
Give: -27 °C
